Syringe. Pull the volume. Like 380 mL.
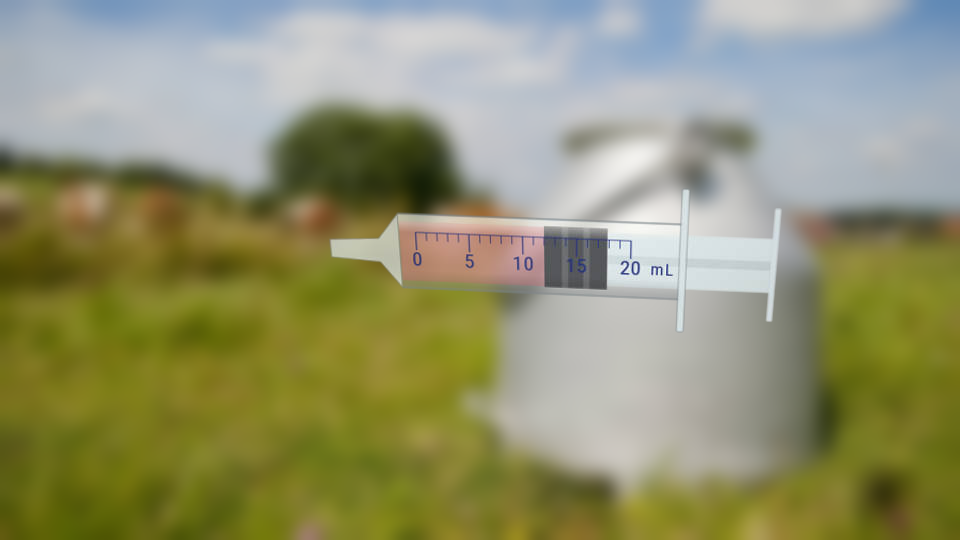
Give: 12 mL
